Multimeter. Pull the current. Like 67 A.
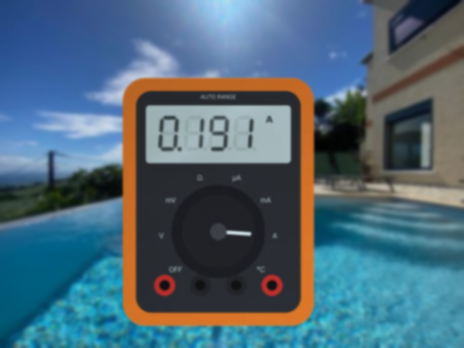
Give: 0.191 A
